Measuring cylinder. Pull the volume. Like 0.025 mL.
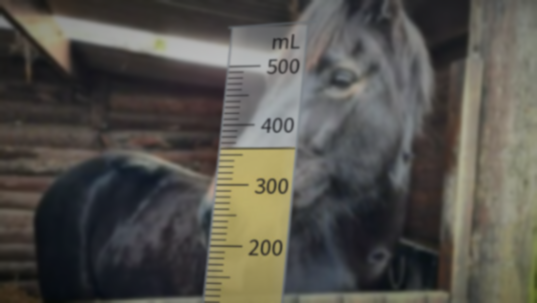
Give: 360 mL
